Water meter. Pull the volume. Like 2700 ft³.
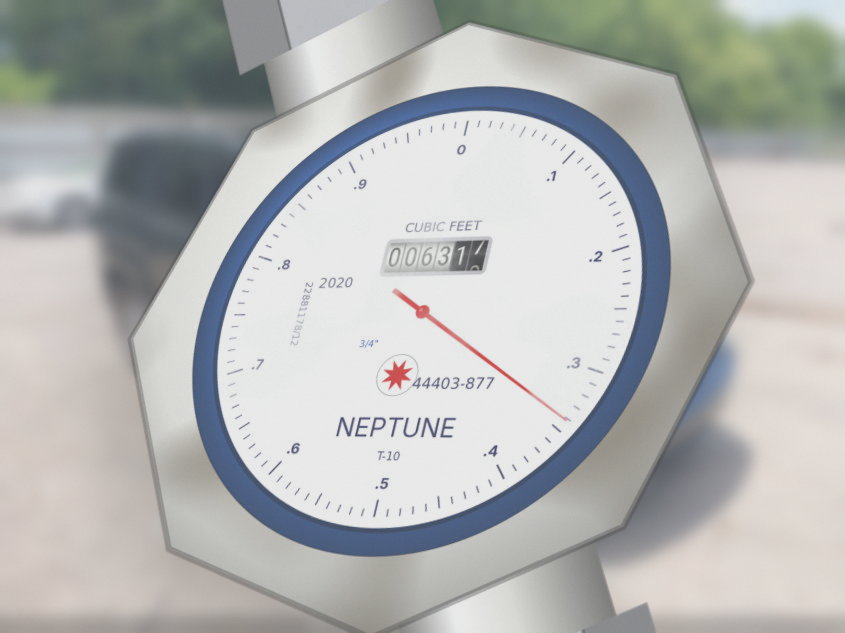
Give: 6317.34 ft³
